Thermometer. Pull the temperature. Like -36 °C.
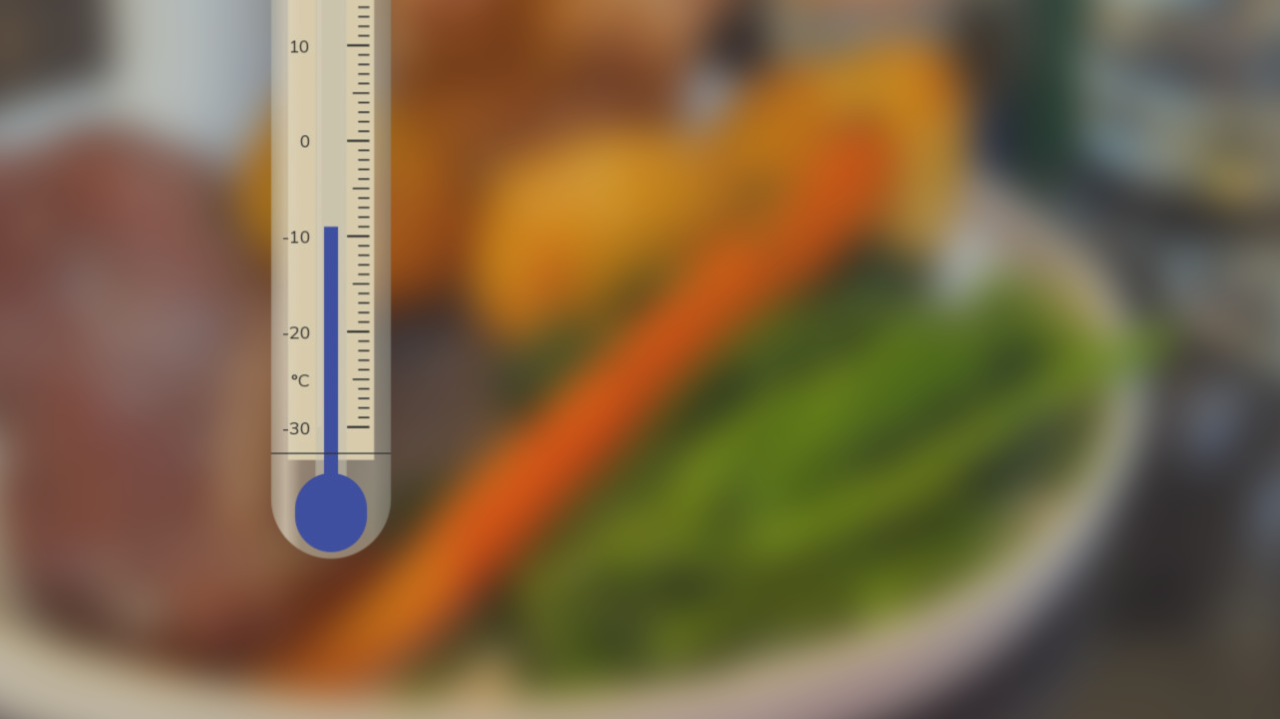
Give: -9 °C
